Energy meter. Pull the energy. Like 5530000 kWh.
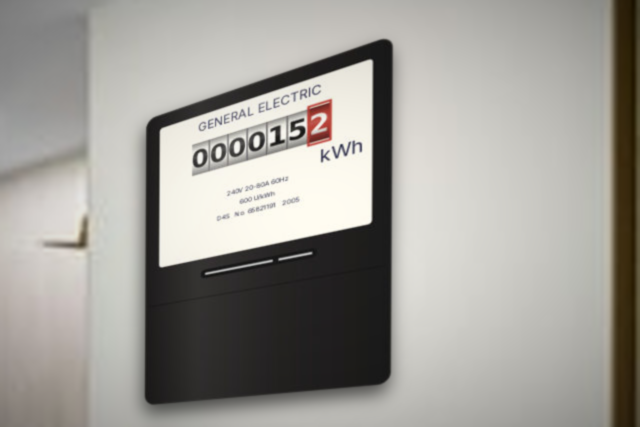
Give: 15.2 kWh
